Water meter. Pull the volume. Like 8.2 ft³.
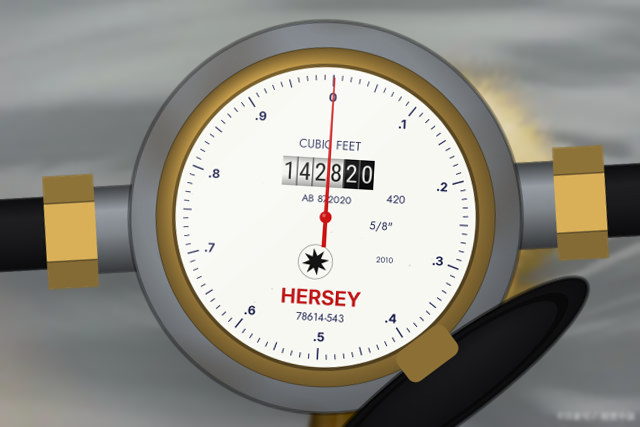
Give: 142820.00 ft³
